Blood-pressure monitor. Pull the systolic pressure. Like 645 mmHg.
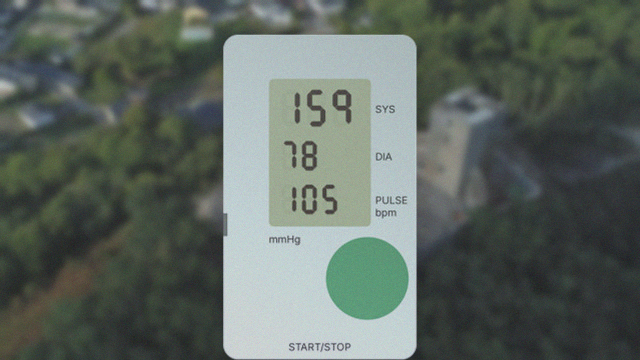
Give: 159 mmHg
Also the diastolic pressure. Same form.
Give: 78 mmHg
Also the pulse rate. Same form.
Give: 105 bpm
